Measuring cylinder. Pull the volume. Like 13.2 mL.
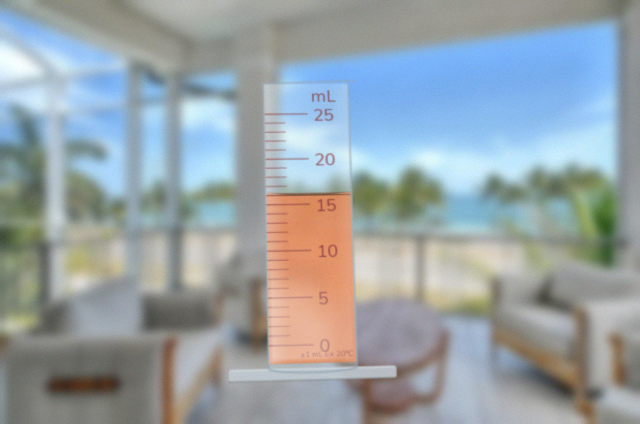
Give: 16 mL
